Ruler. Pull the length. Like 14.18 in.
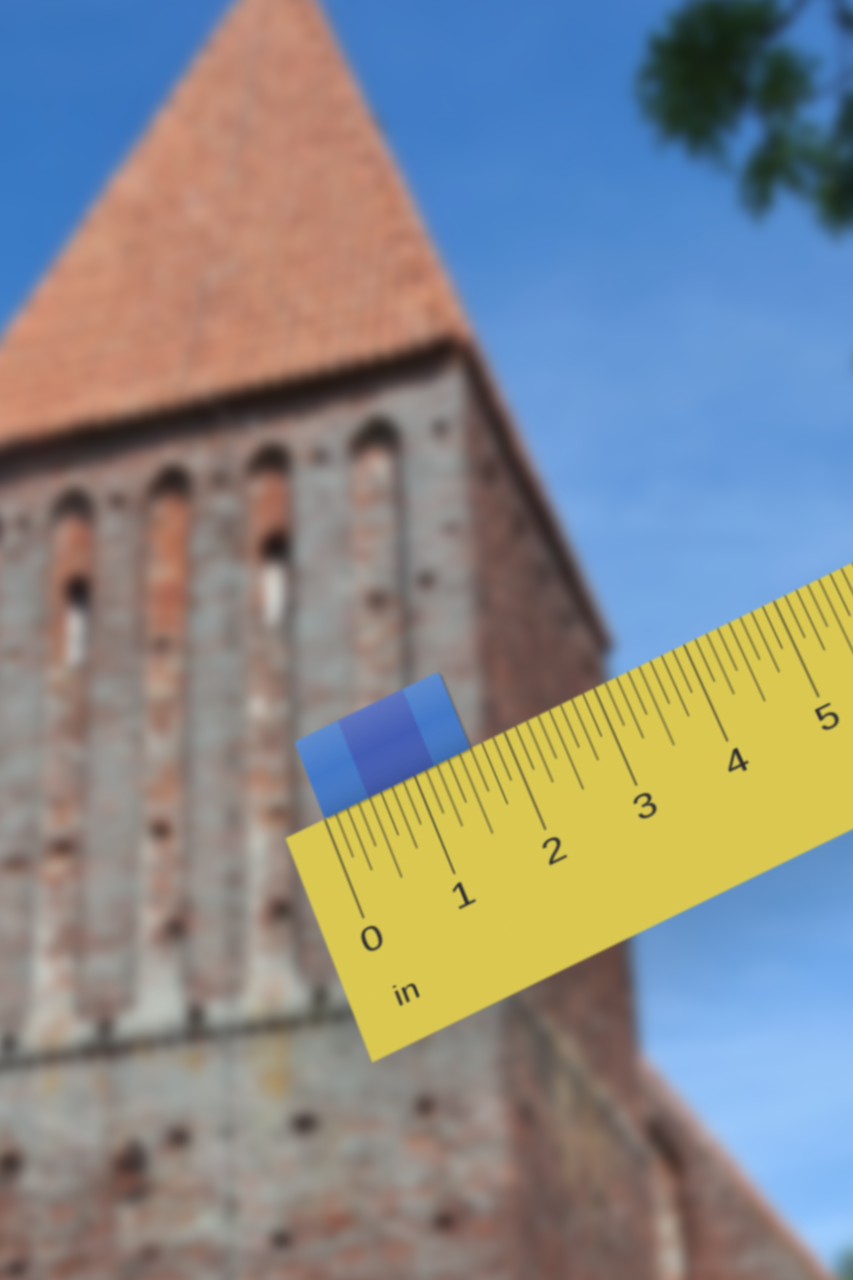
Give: 1.625 in
